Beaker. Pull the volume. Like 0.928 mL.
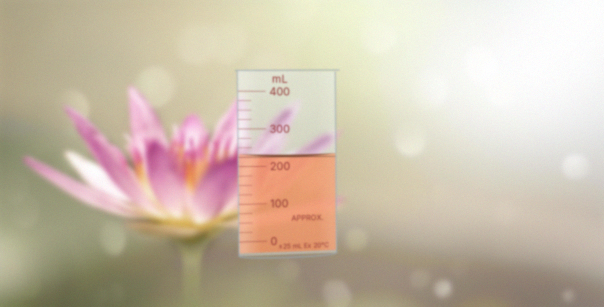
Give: 225 mL
